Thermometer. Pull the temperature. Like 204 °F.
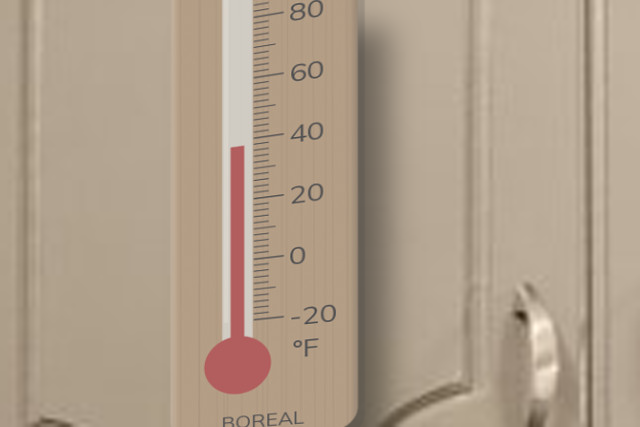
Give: 38 °F
